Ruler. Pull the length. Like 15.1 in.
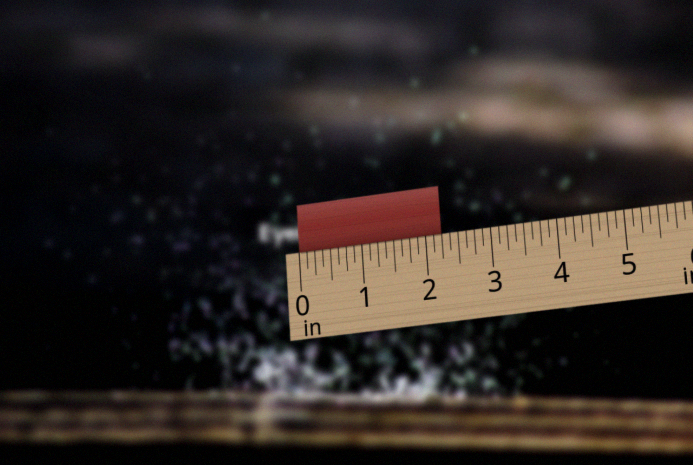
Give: 2.25 in
